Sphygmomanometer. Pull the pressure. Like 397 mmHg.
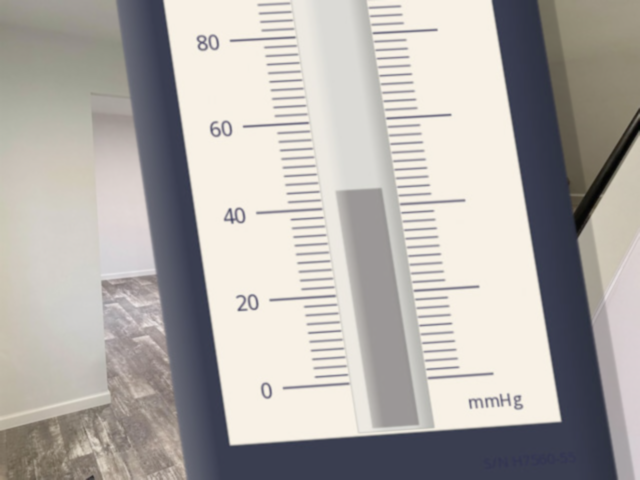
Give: 44 mmHg
